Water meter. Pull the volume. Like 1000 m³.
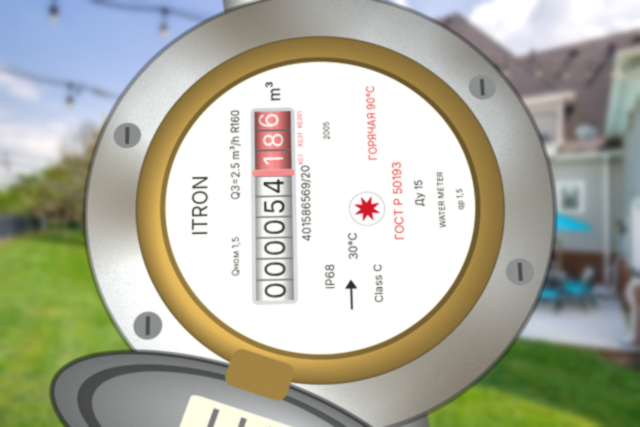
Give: 54.186 m³
